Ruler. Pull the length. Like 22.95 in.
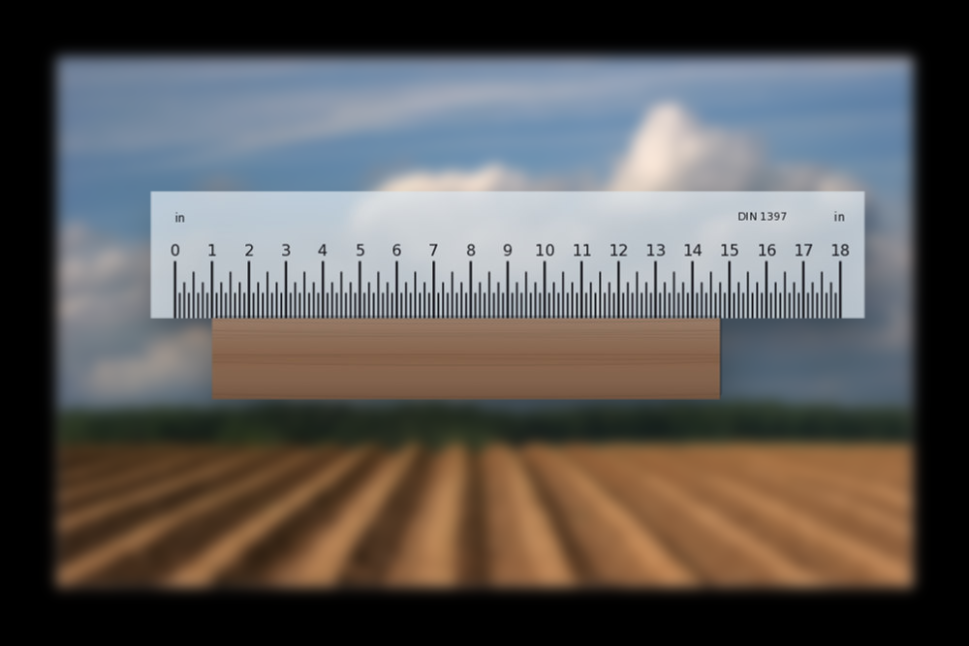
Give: 13.75 in
